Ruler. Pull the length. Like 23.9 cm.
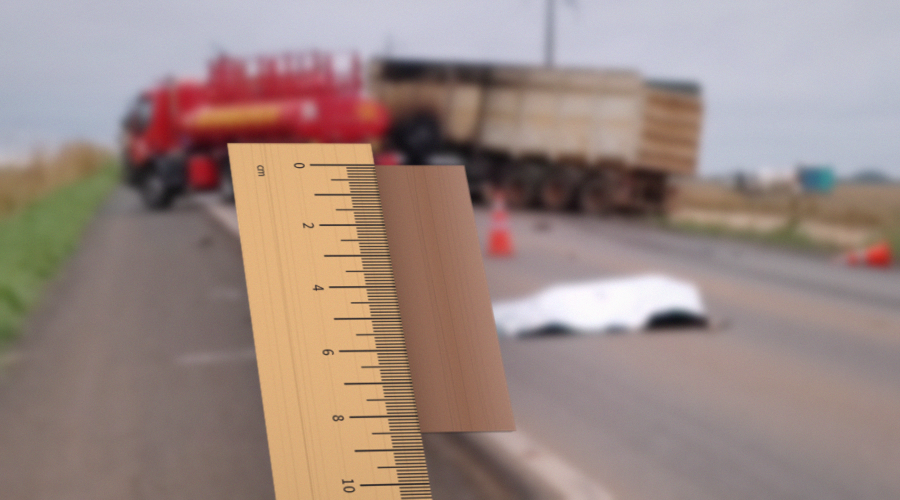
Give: 8.5 cm
